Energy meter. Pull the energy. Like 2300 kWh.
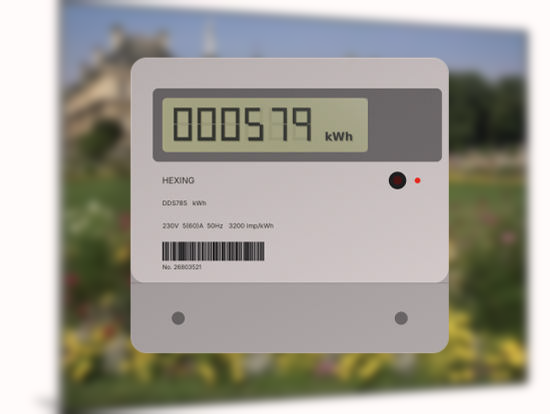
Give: 579 kWh
